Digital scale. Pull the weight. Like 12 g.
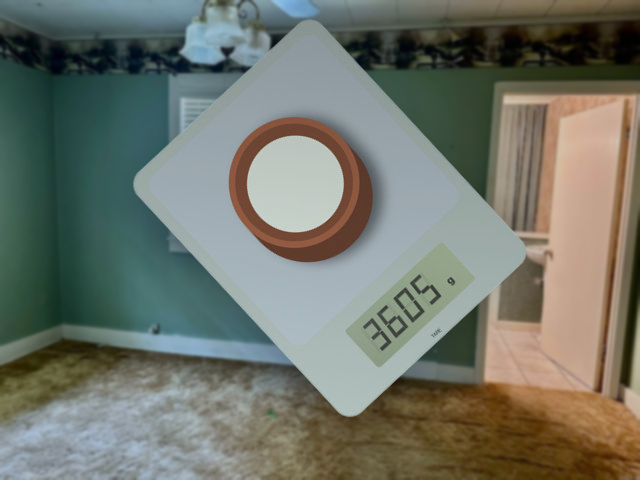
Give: 3605 g
